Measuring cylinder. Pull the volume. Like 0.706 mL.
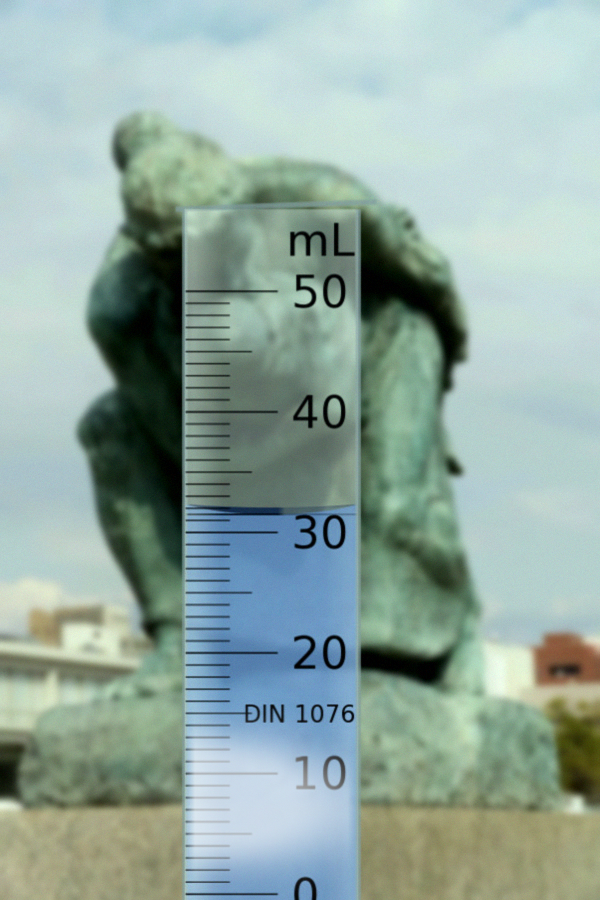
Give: 31.5 mL
